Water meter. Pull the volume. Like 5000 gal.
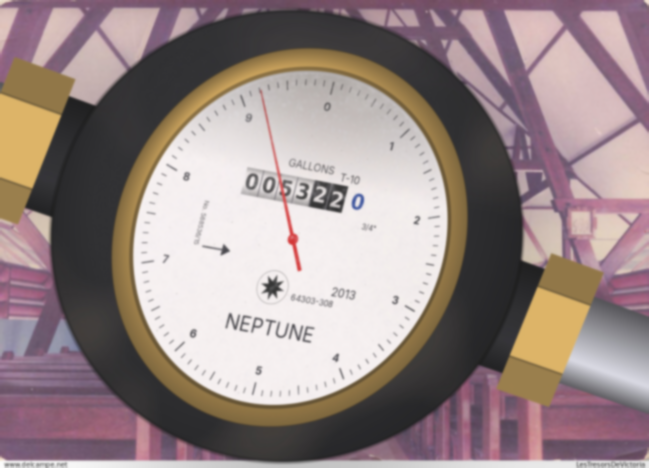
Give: 53219.2 gal
